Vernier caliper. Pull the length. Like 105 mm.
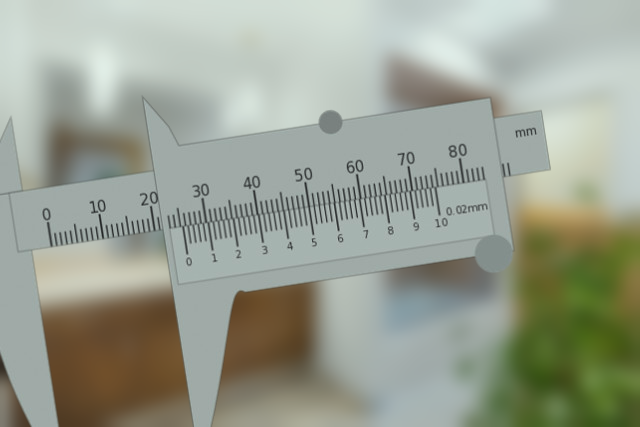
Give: 25.5 mm
